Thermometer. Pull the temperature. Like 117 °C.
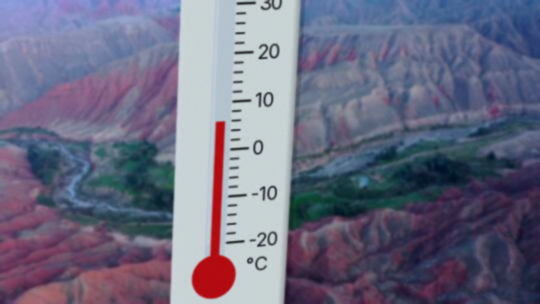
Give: 6 °C
